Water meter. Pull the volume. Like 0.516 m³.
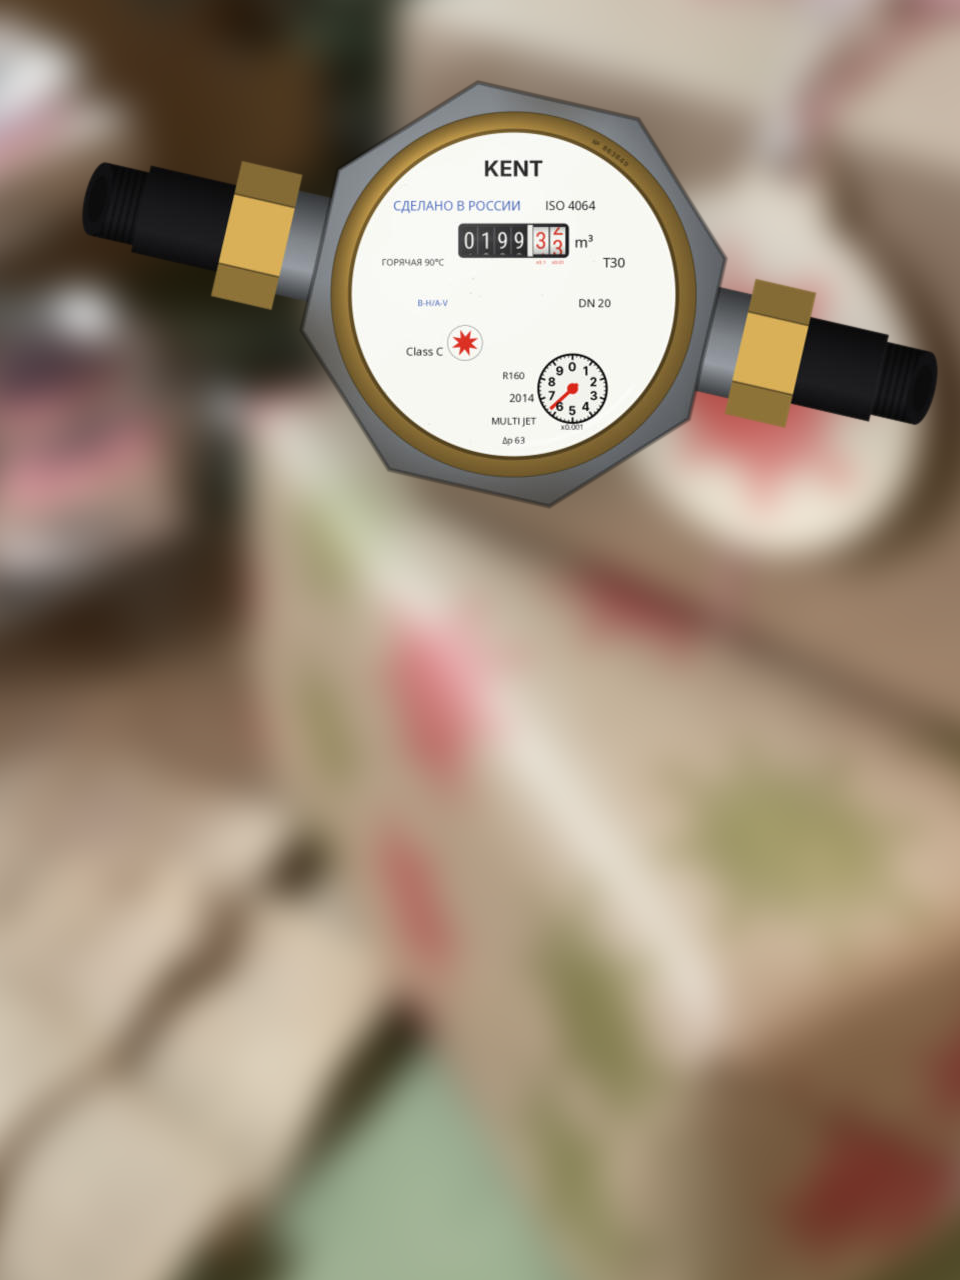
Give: 199.326 m³
